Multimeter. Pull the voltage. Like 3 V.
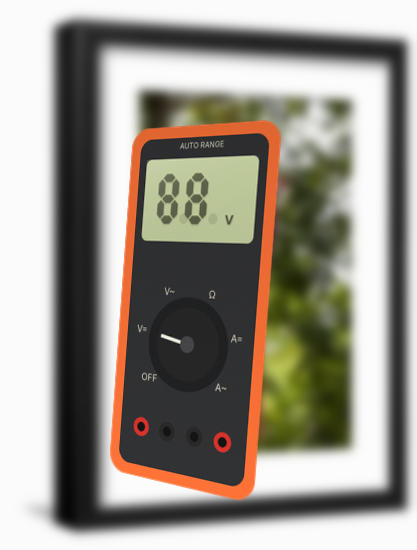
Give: 88 V
